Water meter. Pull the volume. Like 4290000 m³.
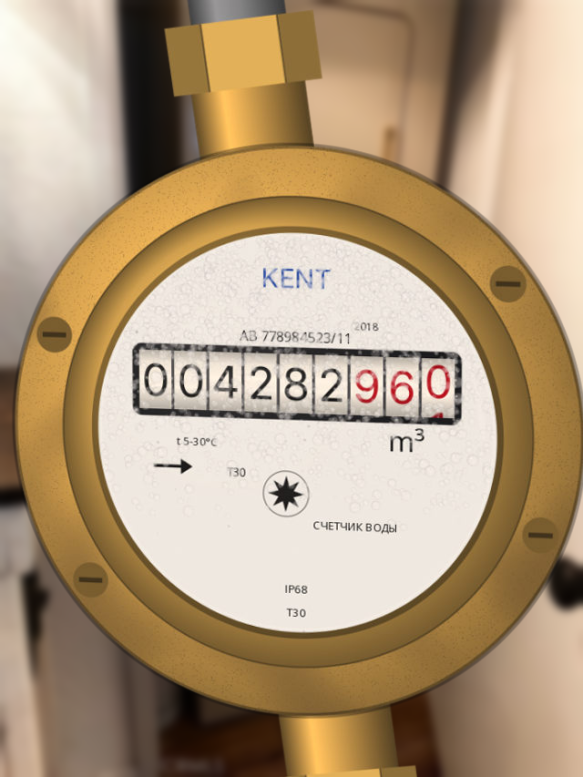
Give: 4282.960 m³
